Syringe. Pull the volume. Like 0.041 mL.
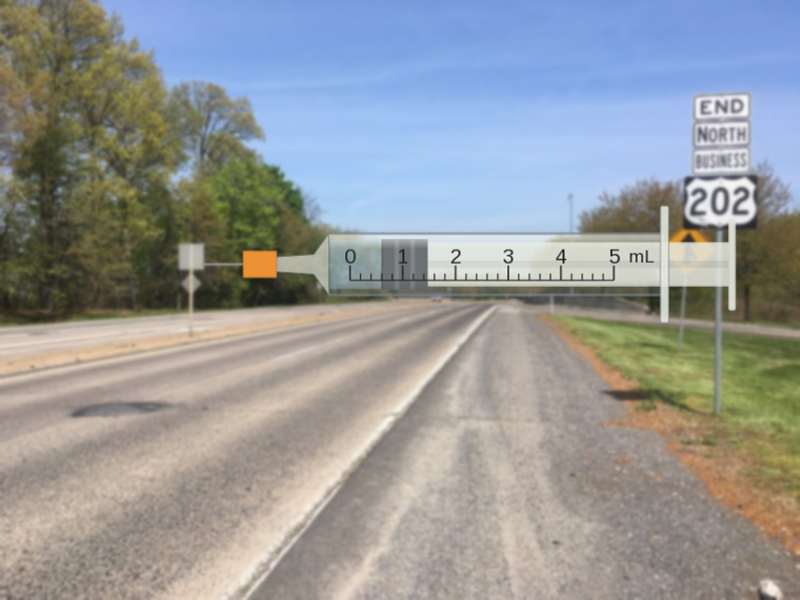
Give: 0.6 mL
